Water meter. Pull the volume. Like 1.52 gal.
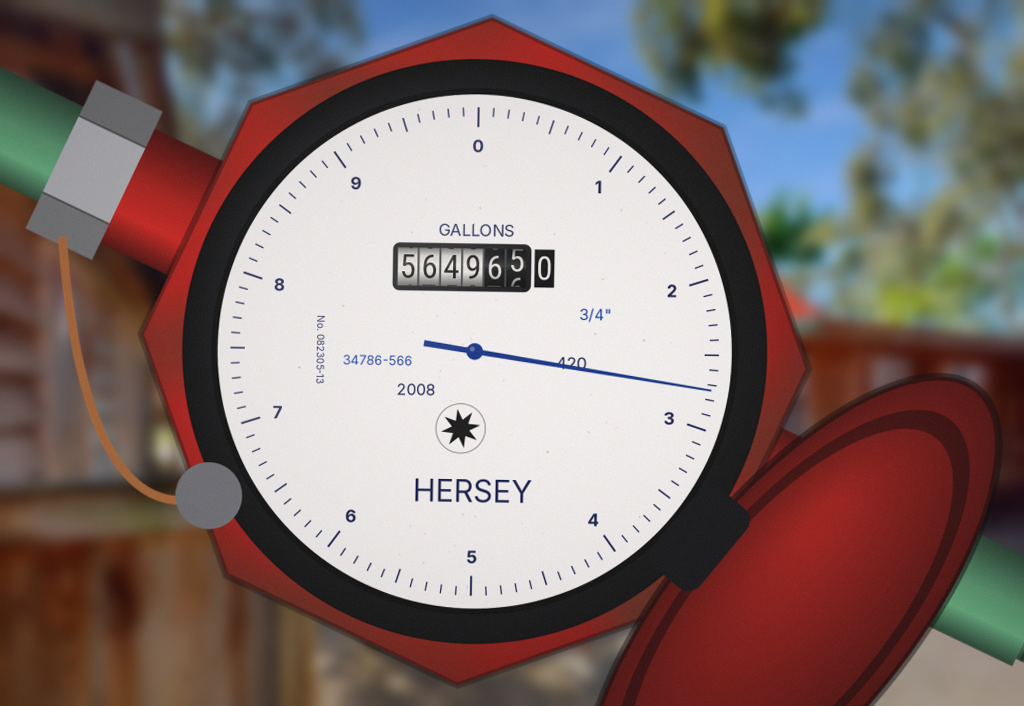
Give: 5649652.7 gal
